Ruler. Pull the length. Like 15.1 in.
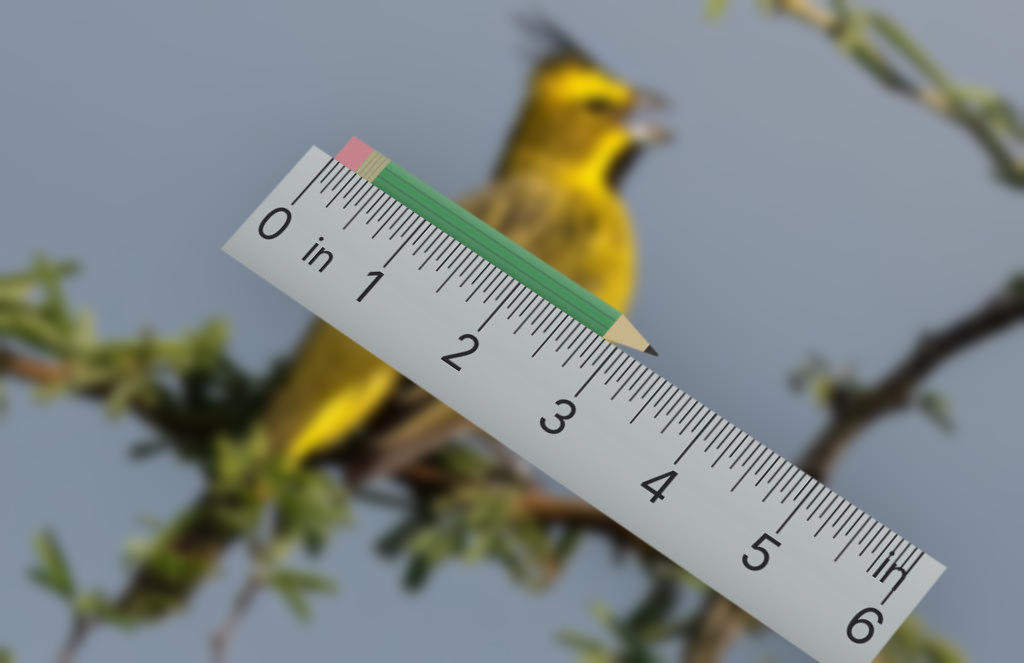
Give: 3.3125 in
